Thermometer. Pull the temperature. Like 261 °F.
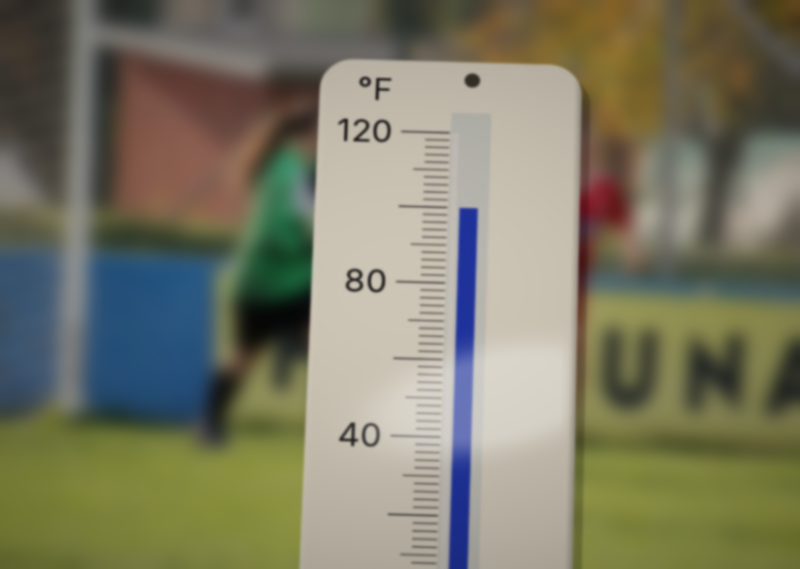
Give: 100 °F
